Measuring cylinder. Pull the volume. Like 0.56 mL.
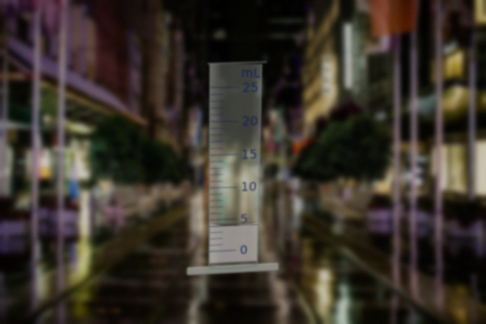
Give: 4 mL
